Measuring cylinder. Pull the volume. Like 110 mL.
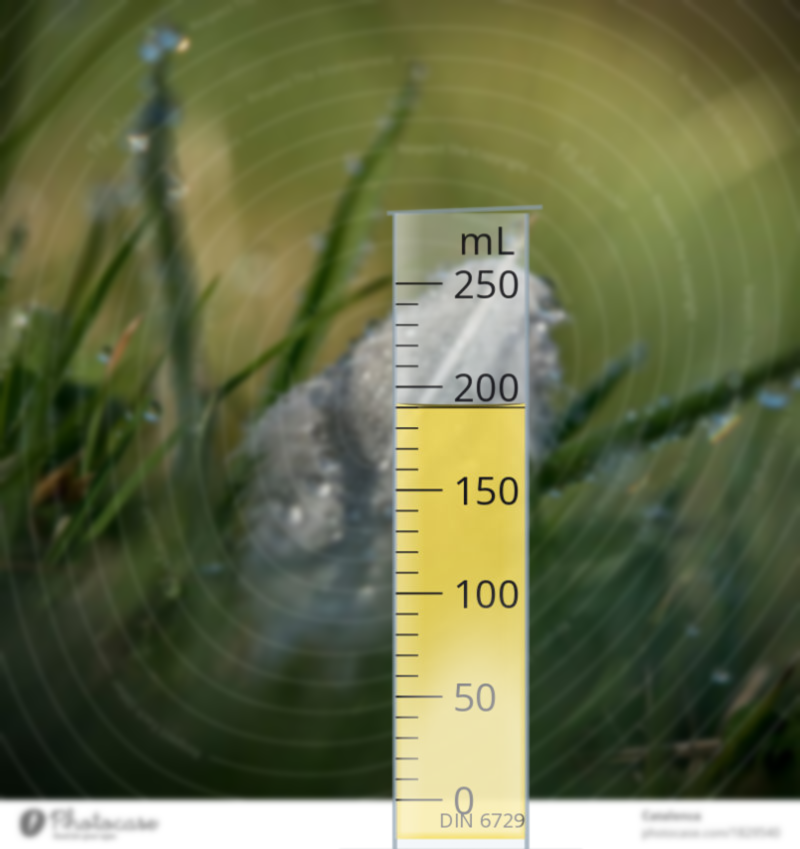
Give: 190 mL
